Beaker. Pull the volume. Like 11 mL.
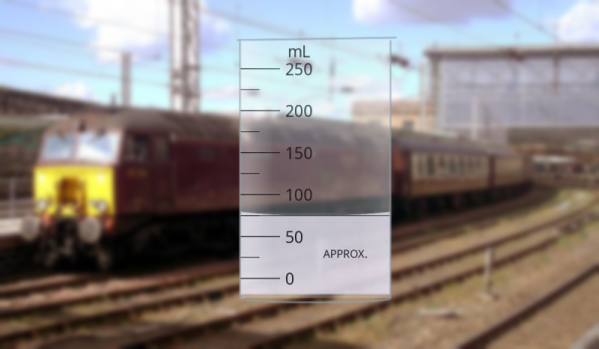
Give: 75 mL
